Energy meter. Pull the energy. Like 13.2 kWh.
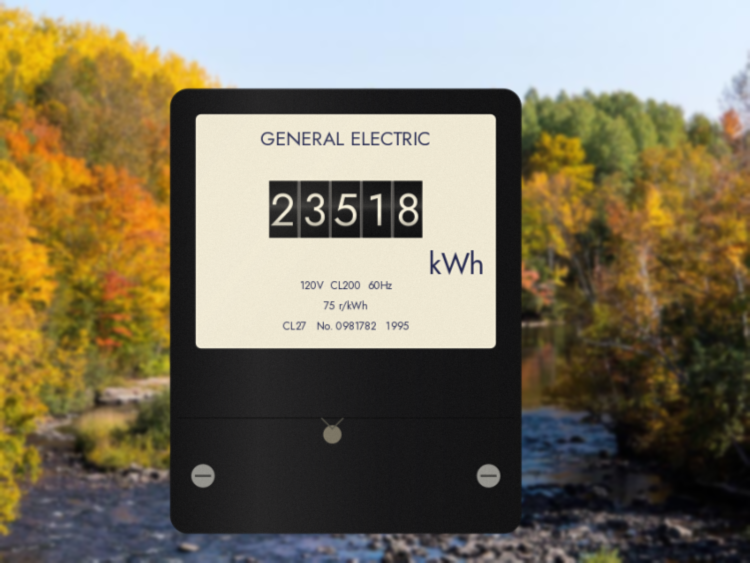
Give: 23518 kWh
